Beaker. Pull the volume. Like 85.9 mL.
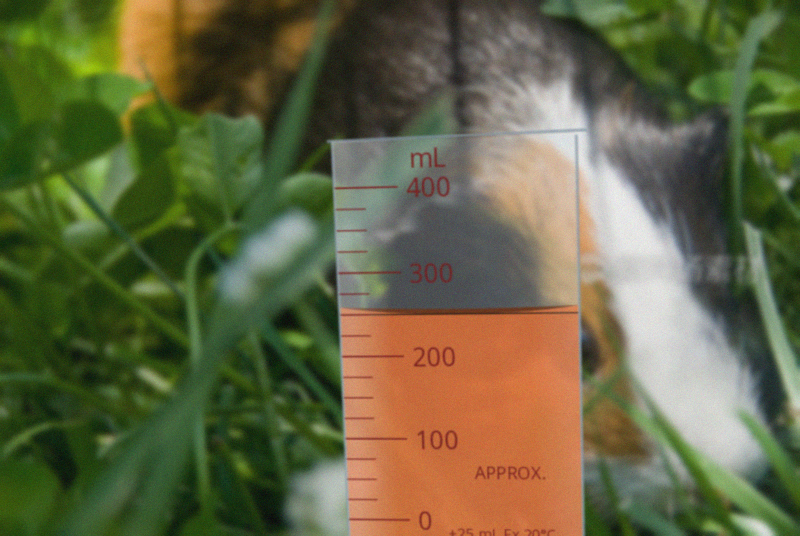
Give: 250 mL
